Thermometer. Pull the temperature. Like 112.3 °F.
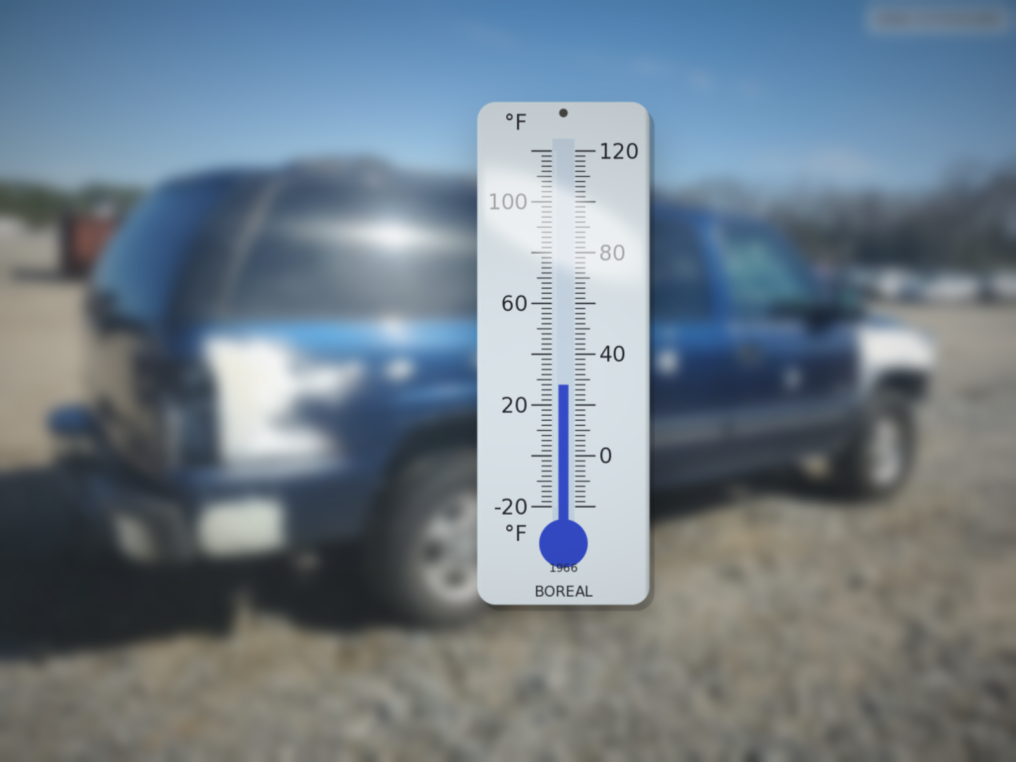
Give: 28 °F
